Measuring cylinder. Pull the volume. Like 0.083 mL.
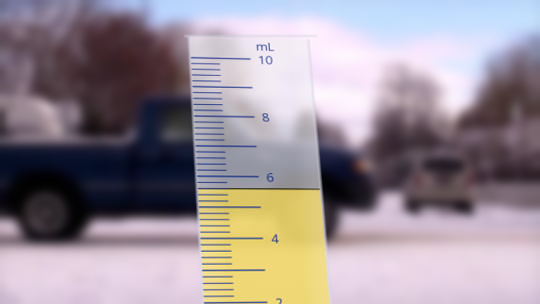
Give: 5.6 mL
